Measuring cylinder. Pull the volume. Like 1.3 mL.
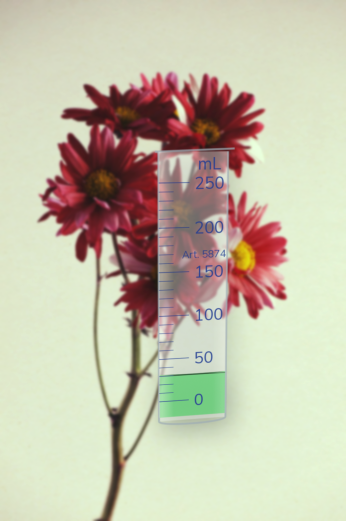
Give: 30 mL
